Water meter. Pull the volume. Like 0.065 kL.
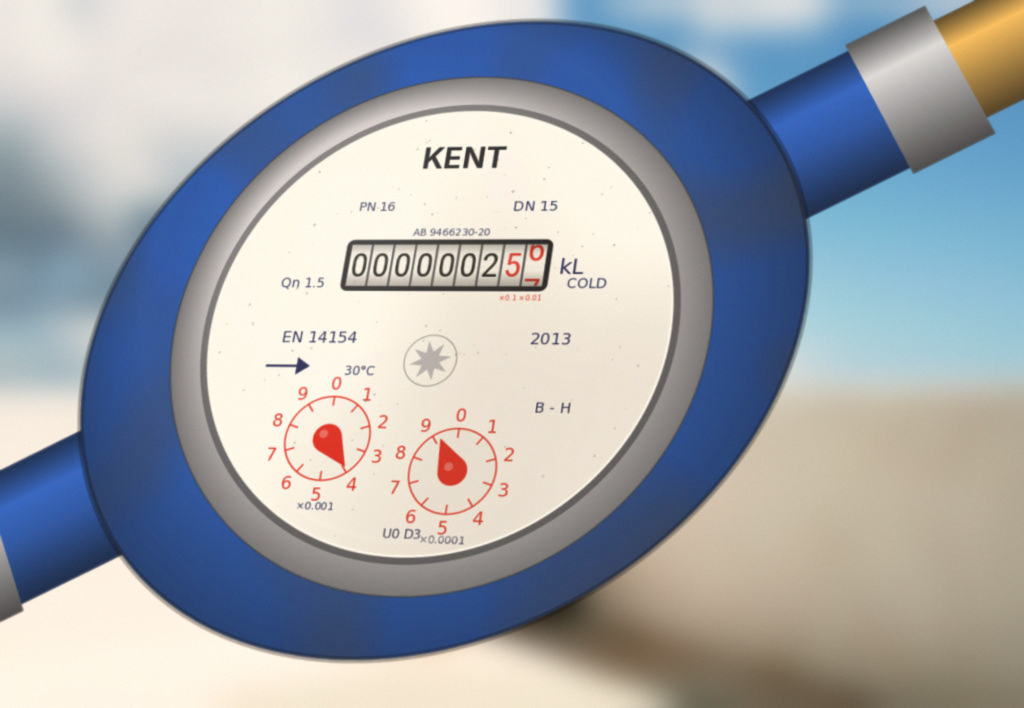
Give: 2.5639 kL
